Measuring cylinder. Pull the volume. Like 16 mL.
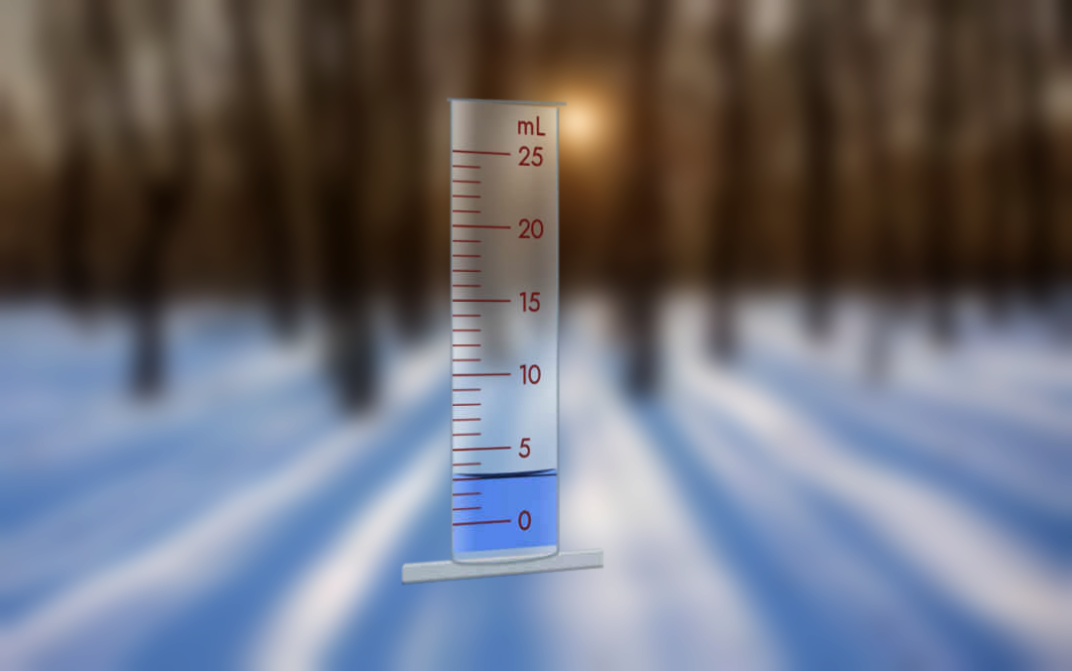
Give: 3 mL
